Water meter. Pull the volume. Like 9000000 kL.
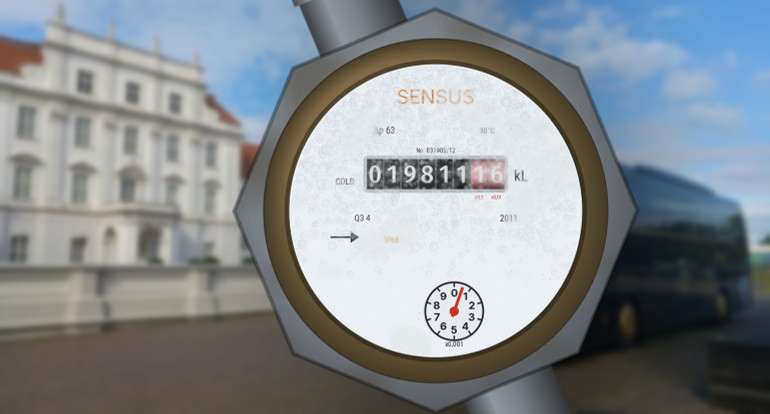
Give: 19811.160 kL
